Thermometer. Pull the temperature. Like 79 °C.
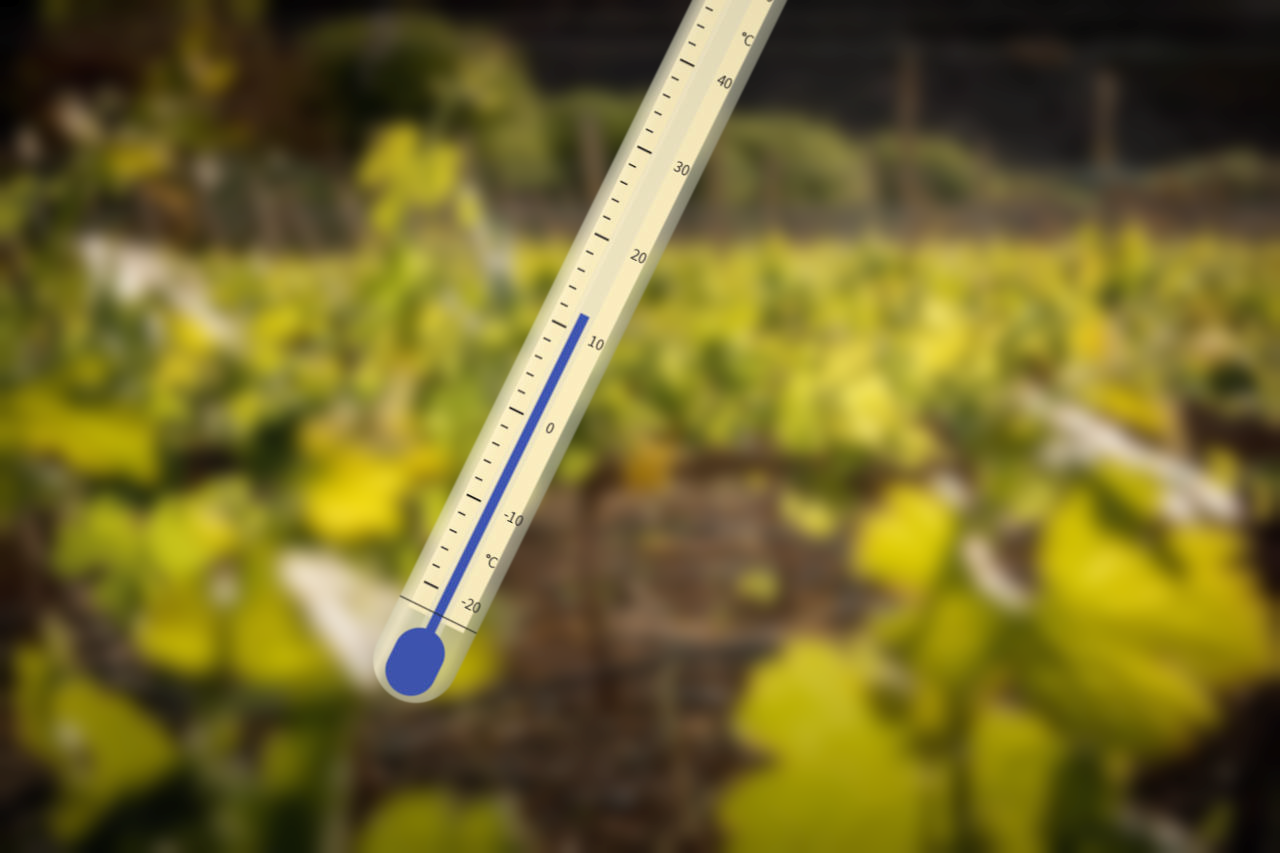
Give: 12 °C
